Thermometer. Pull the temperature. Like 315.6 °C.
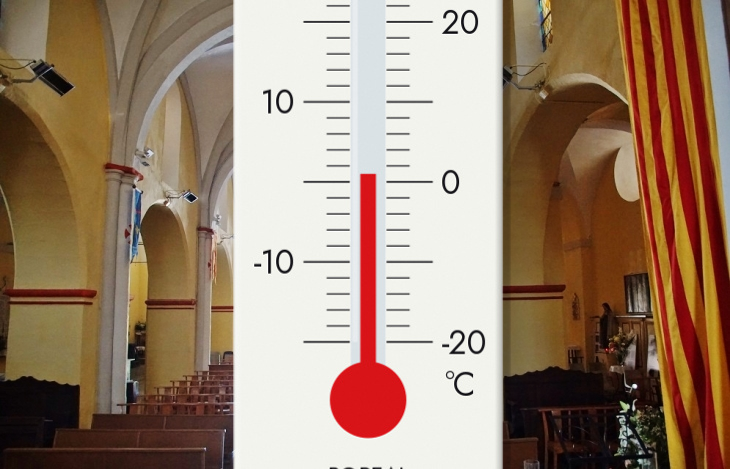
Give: 1 °C
